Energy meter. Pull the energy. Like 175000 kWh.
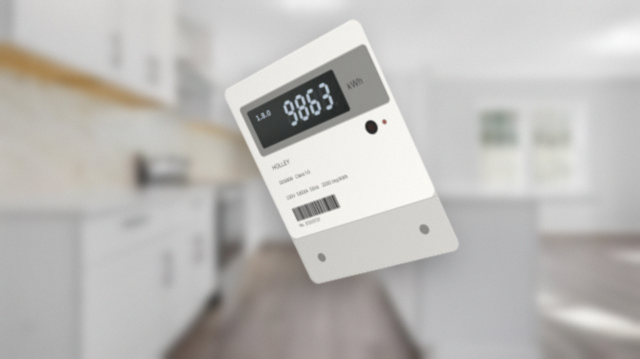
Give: 9863 kWh
